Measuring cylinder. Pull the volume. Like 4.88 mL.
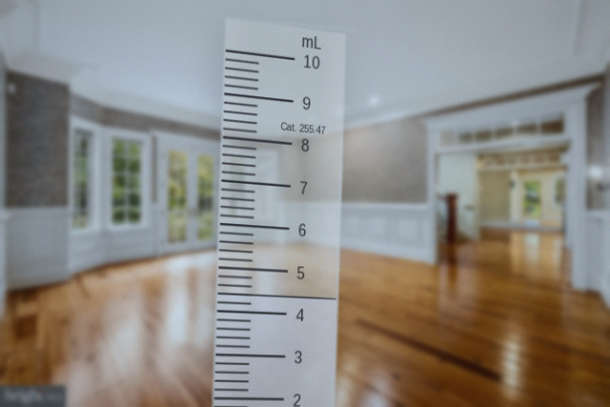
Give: 4.4 mL
